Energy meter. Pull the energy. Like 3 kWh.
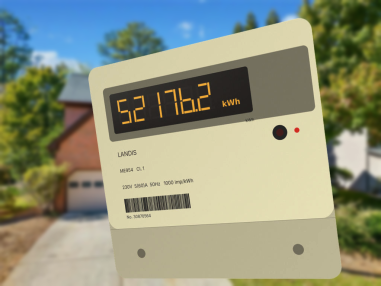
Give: 52176.2 kWh
